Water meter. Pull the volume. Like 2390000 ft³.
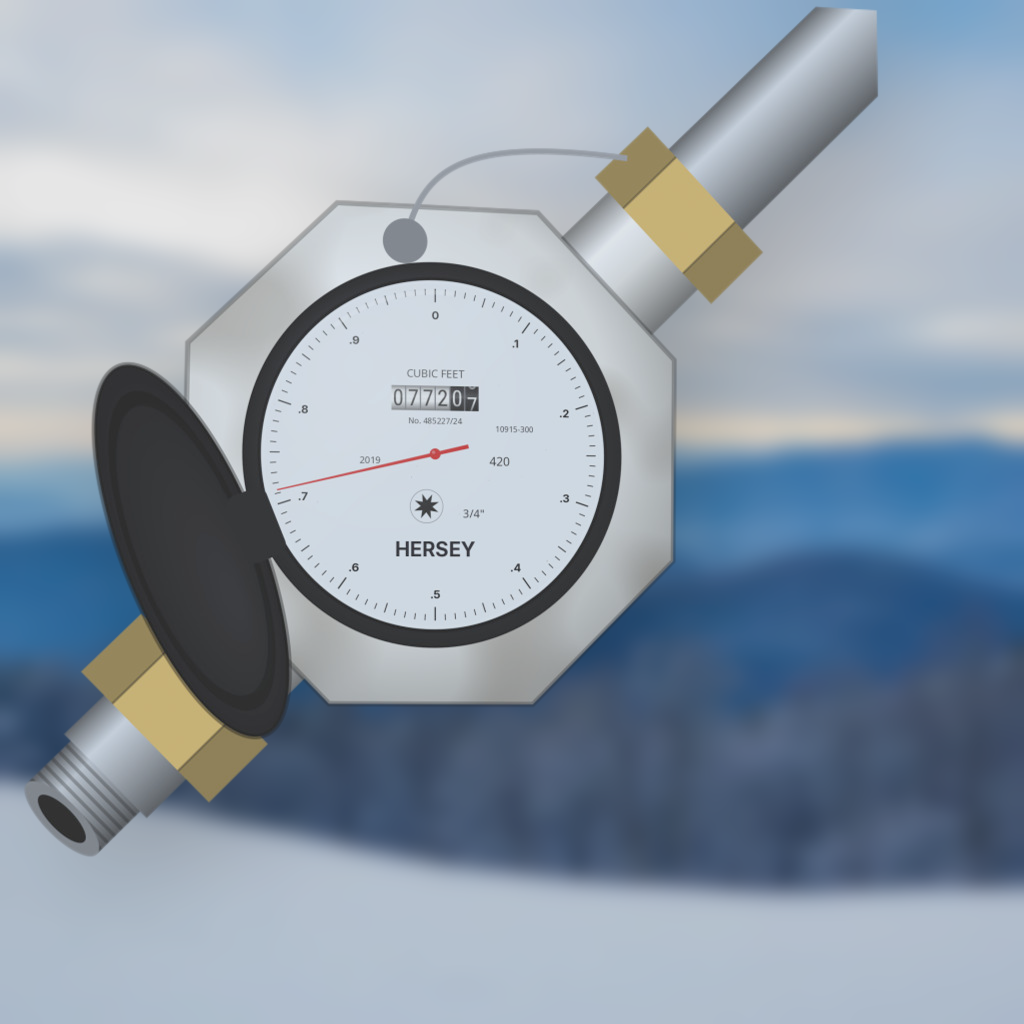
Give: 77206.71 ft³
